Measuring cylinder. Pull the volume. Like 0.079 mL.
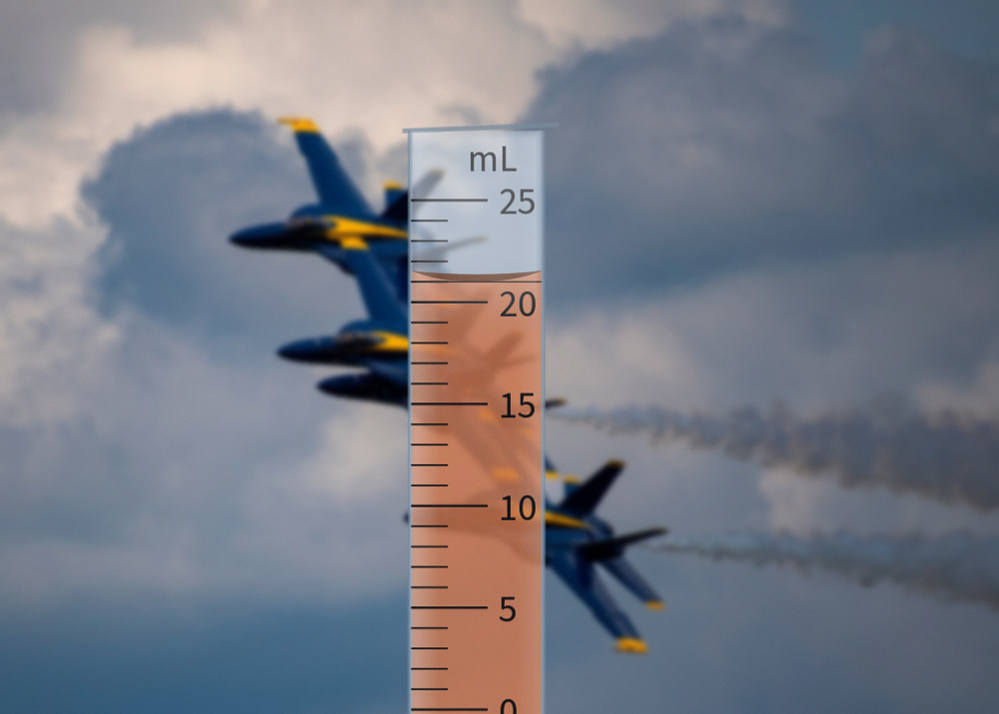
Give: 21 mL
